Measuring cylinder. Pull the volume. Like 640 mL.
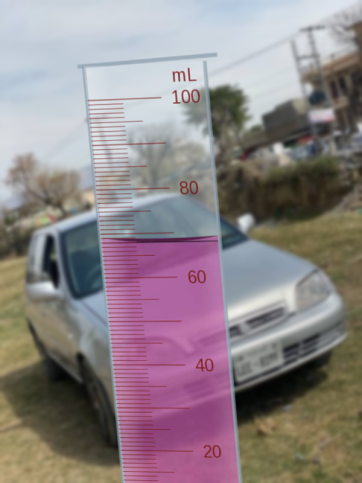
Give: 68 mL
